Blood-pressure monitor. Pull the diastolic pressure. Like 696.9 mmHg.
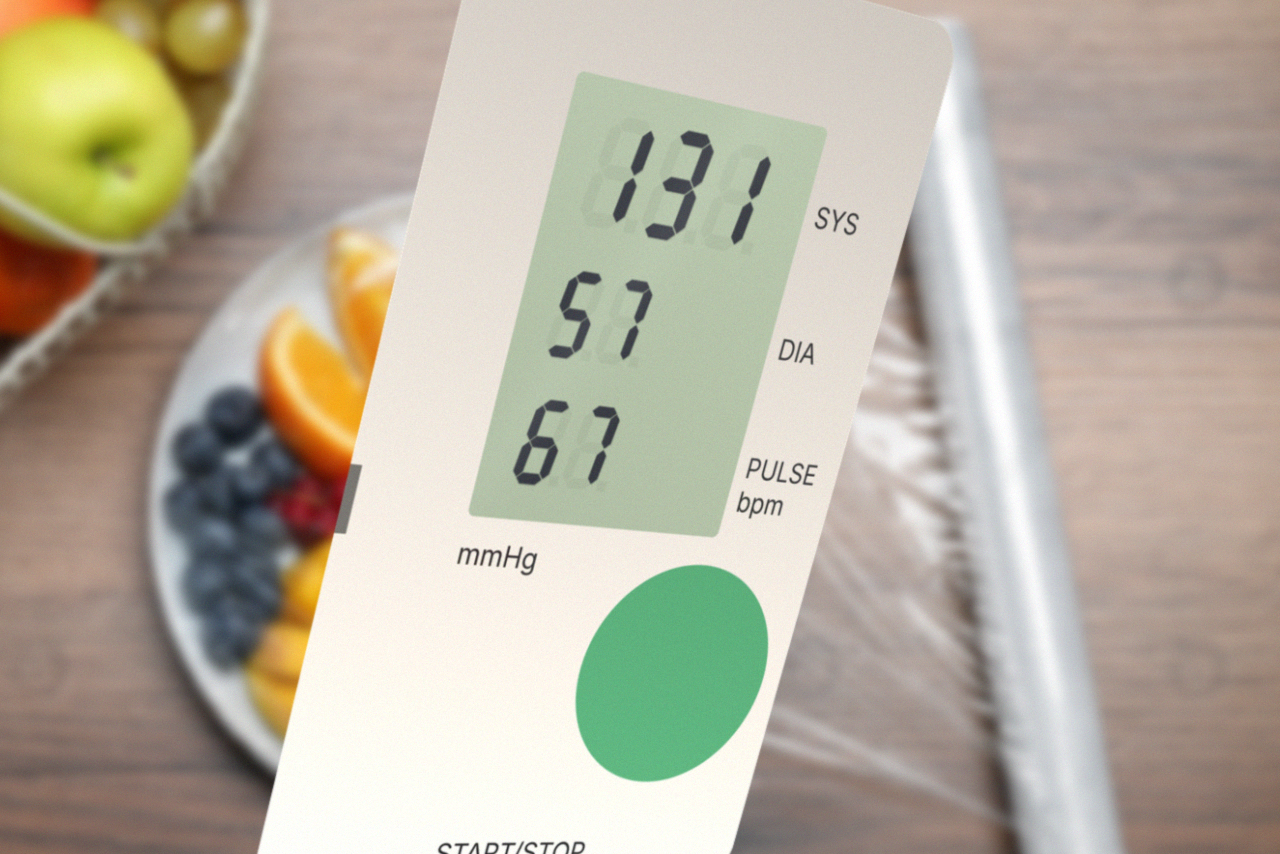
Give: 57 mmHg
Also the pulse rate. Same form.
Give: 67 bpm
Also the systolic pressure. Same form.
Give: 131 mmHg
